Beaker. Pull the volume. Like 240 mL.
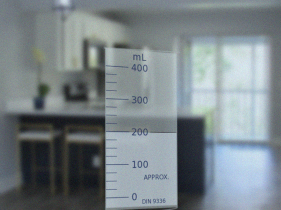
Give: 200 mL
